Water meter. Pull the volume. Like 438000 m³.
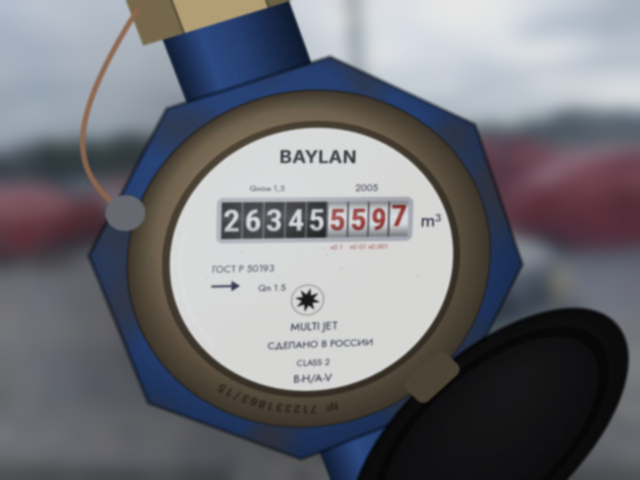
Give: 26345.5597 m³
